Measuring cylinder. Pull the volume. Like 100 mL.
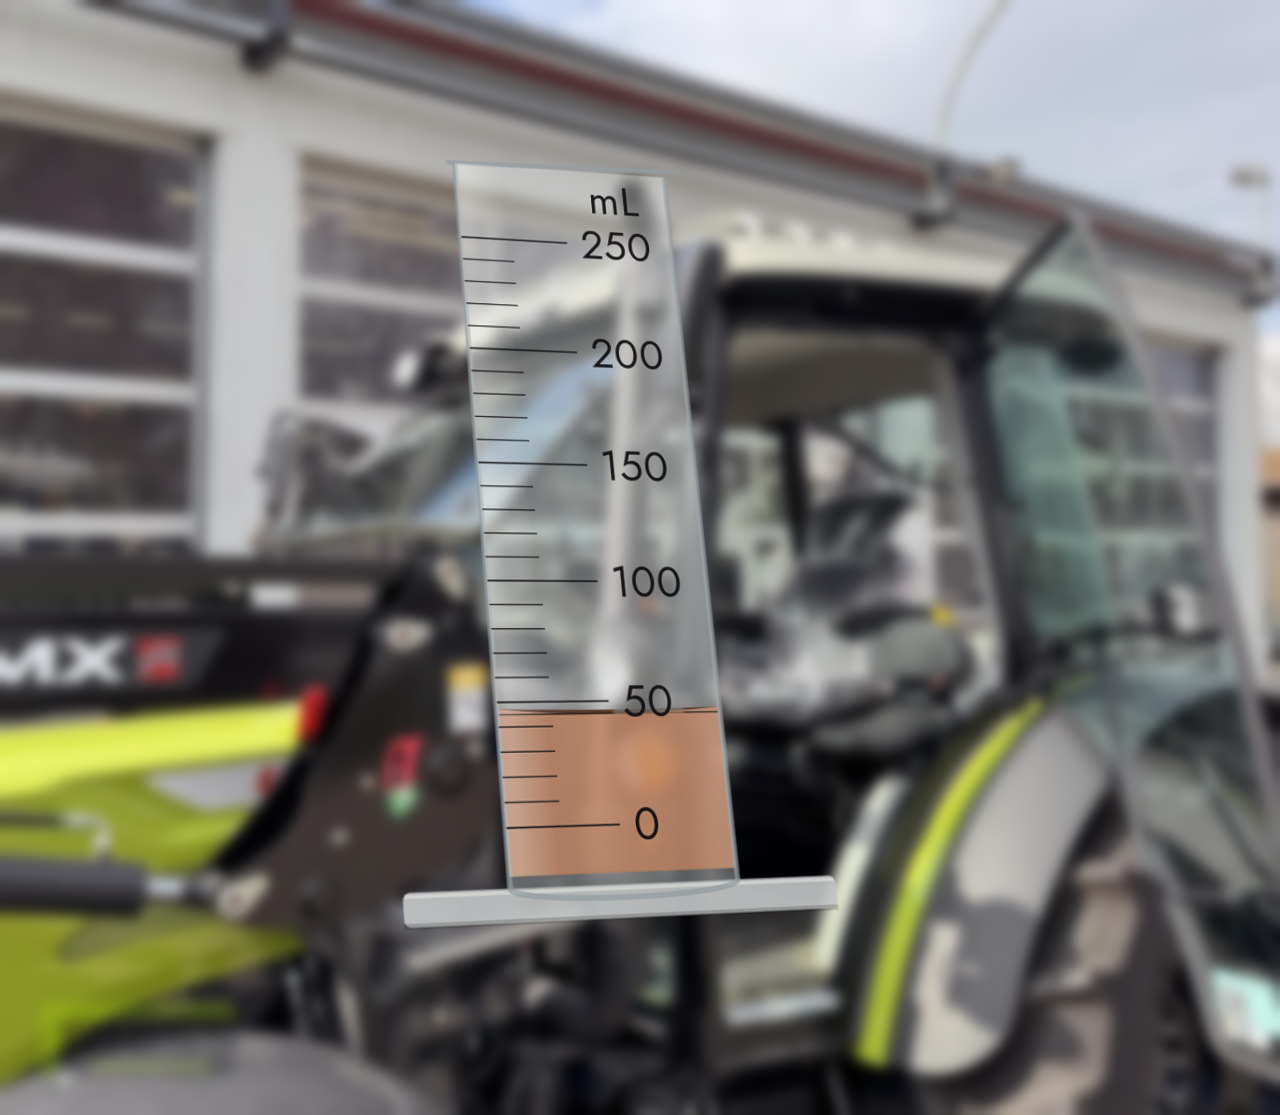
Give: 45 mL
